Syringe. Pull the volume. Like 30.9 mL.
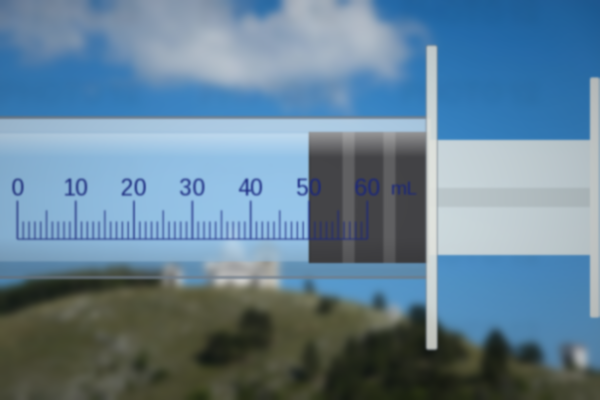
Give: 50 mL
